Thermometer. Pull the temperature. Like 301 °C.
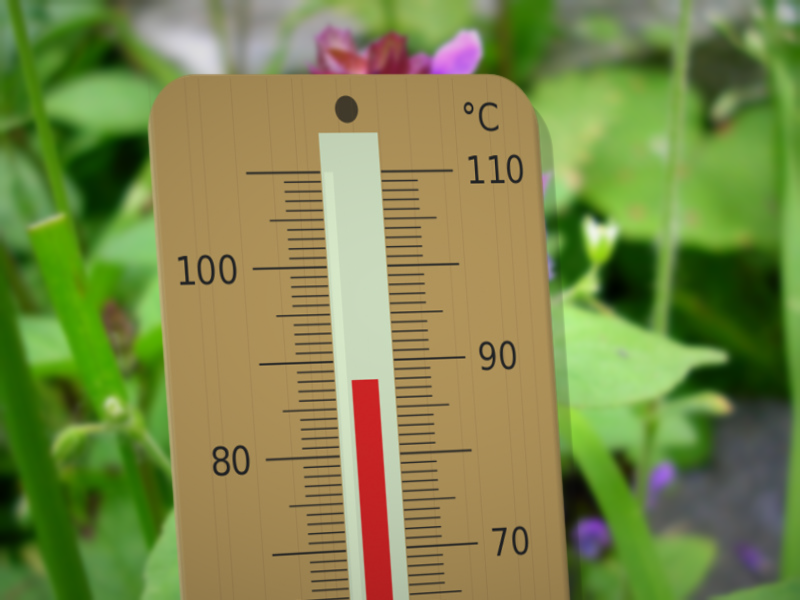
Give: 88 °C
